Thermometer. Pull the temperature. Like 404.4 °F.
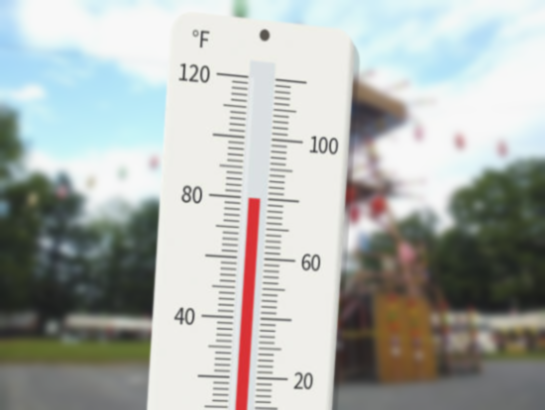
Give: 80 °F
